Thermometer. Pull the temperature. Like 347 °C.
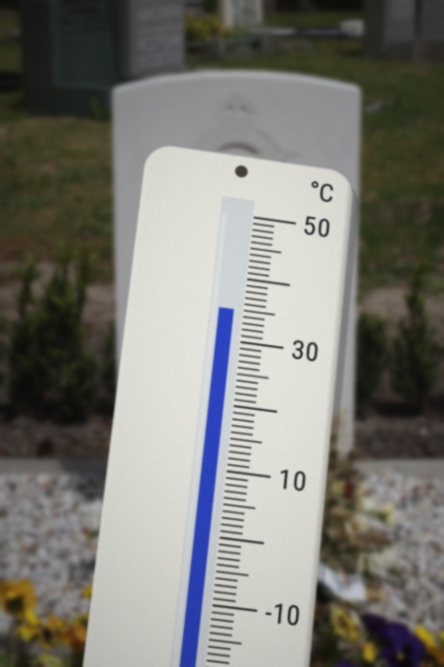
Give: 35 °C
